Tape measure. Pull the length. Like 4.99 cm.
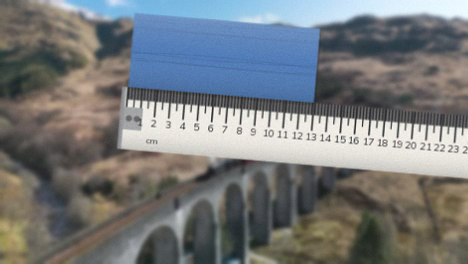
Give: 13 cm
